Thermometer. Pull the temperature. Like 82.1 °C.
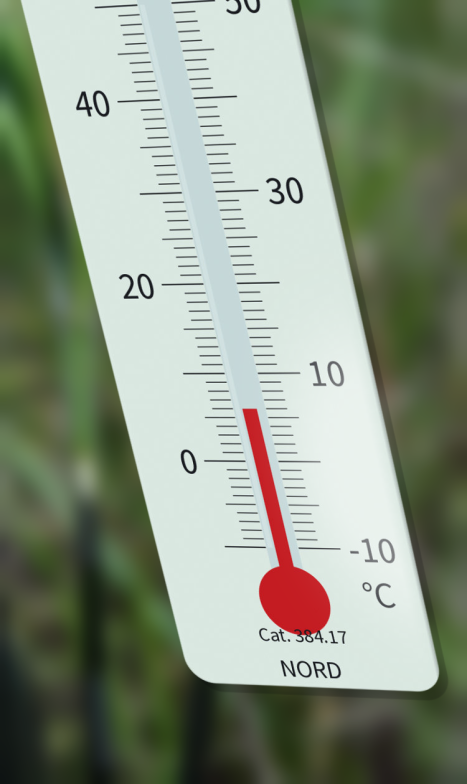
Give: 6 °C
